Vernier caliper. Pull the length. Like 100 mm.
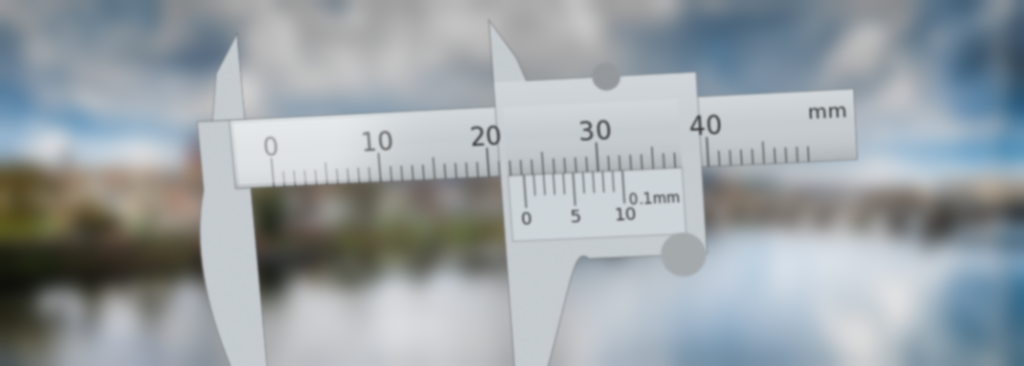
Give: 23.2 mm
